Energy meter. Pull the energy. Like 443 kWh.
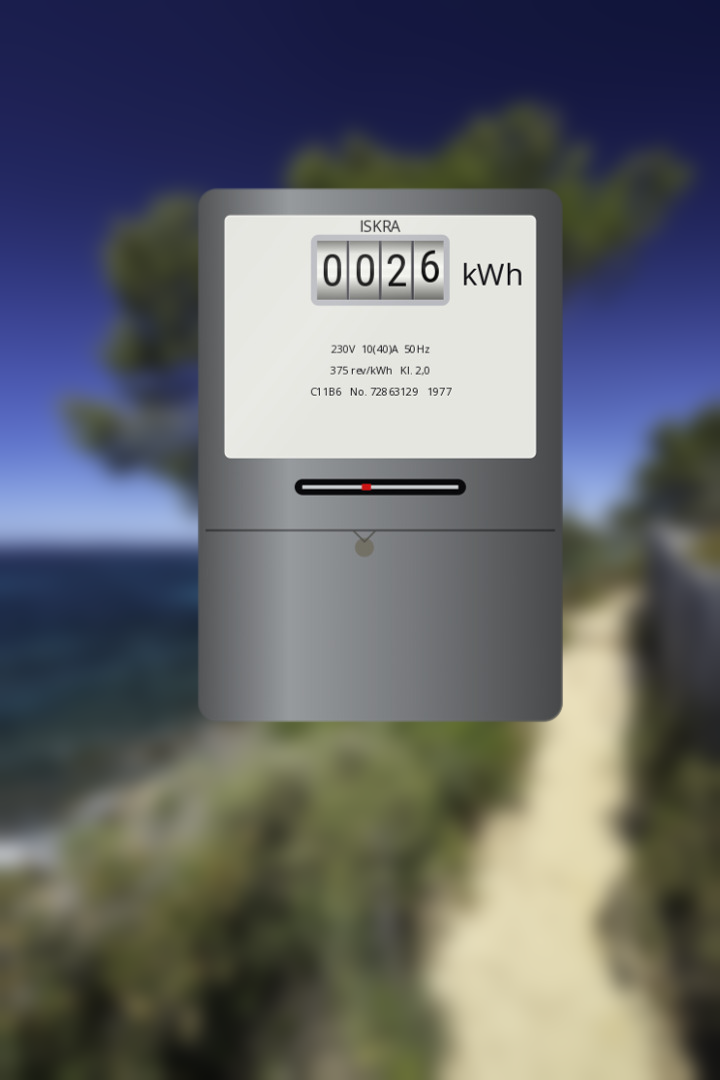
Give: 26 kWh
